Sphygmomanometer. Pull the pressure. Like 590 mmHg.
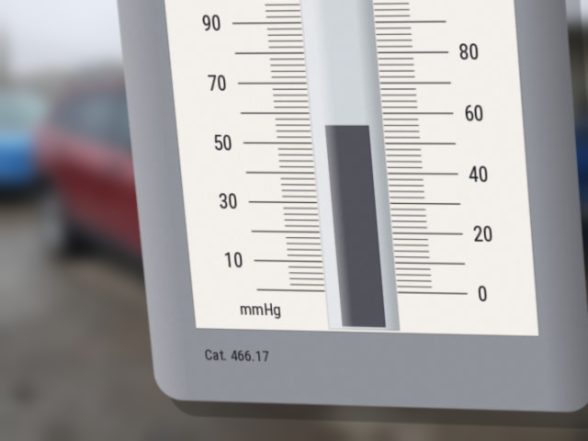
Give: 56 mmHg
